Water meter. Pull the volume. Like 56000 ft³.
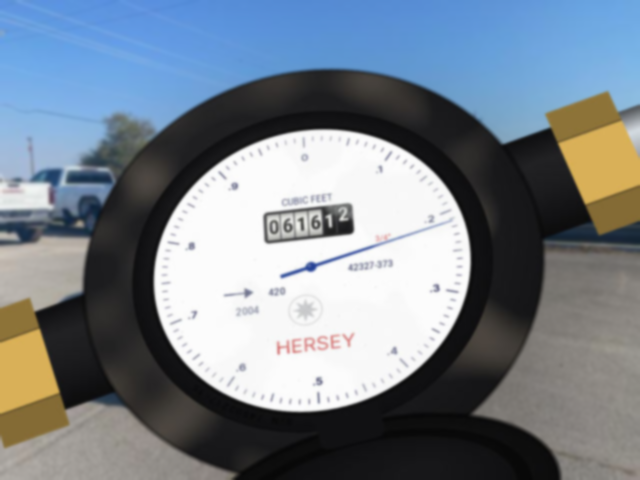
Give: 61612.21 ft³
